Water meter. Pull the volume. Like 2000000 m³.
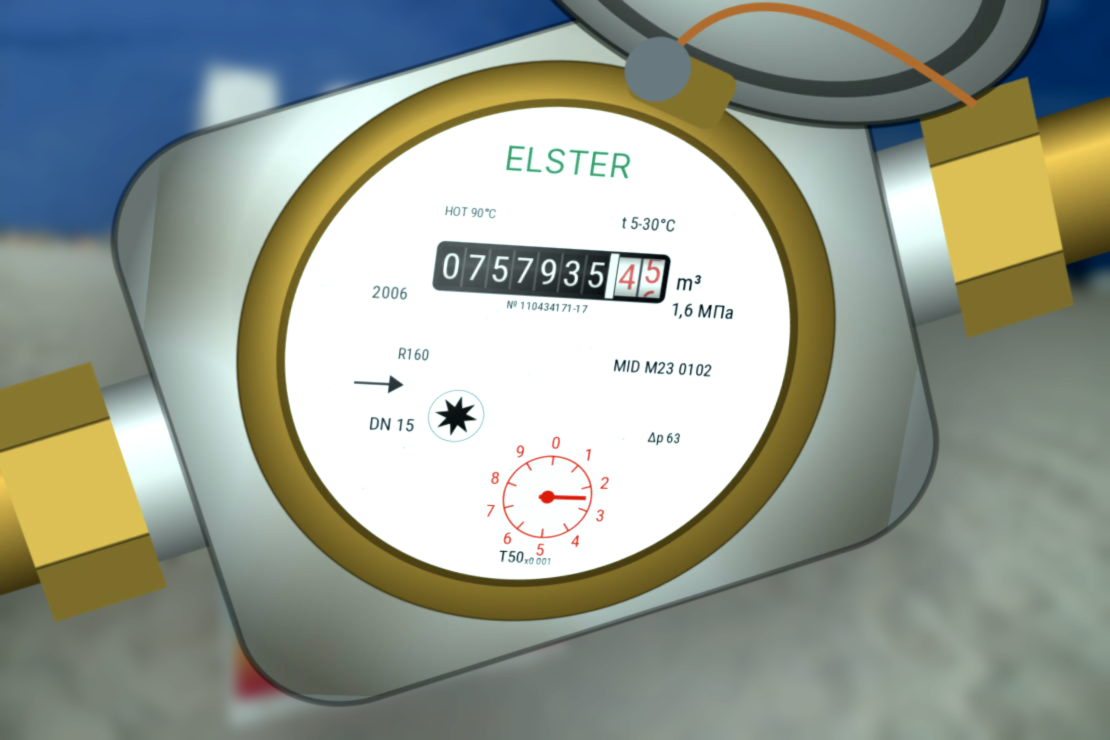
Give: 757935.452 m³
